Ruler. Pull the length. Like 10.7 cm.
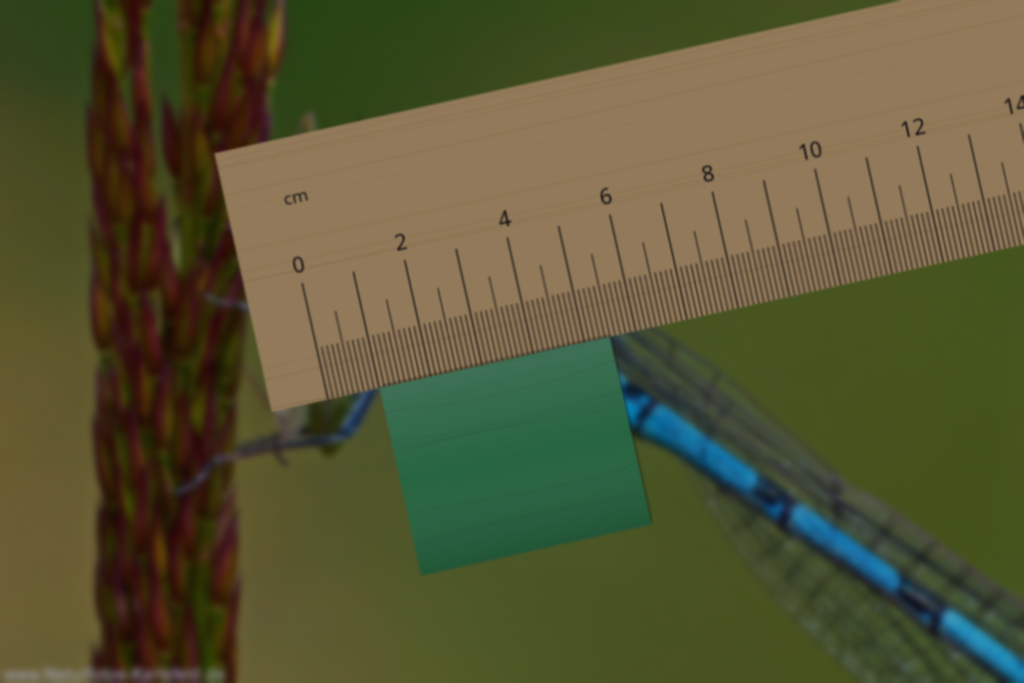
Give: 4.5 cm
